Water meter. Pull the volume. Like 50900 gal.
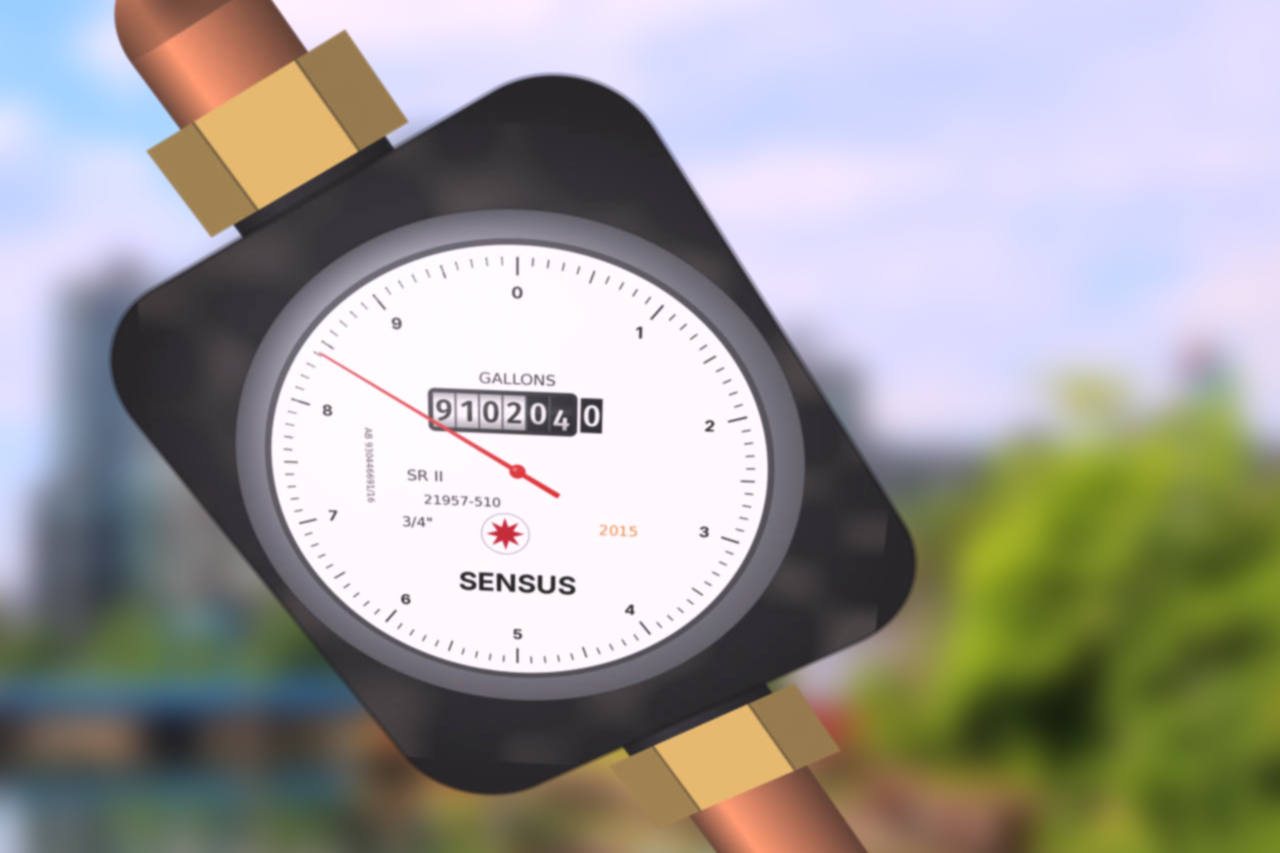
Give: 9102038.4 gal
